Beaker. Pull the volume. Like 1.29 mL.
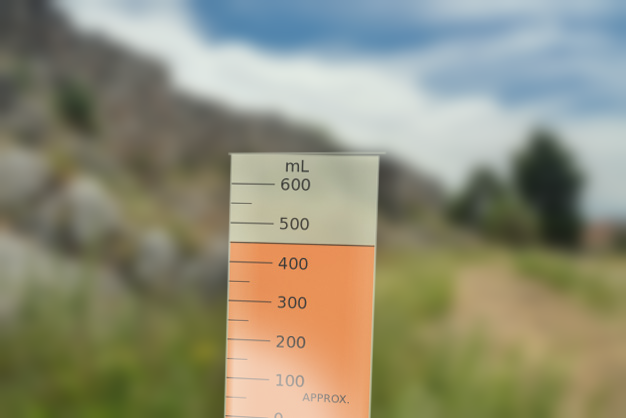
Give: 450 mL
